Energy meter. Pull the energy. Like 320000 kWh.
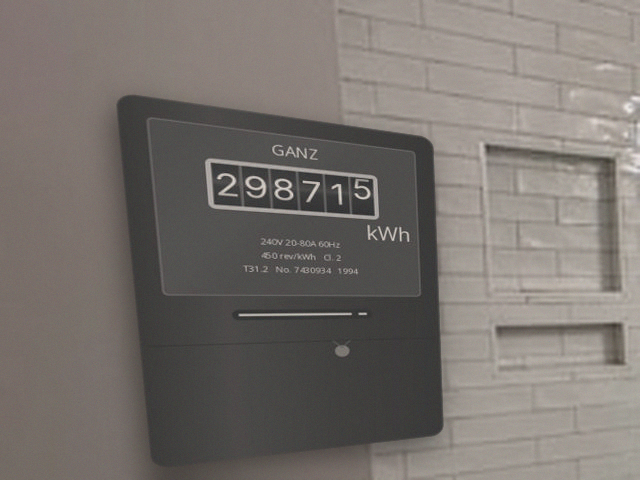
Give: 298715 kWh
